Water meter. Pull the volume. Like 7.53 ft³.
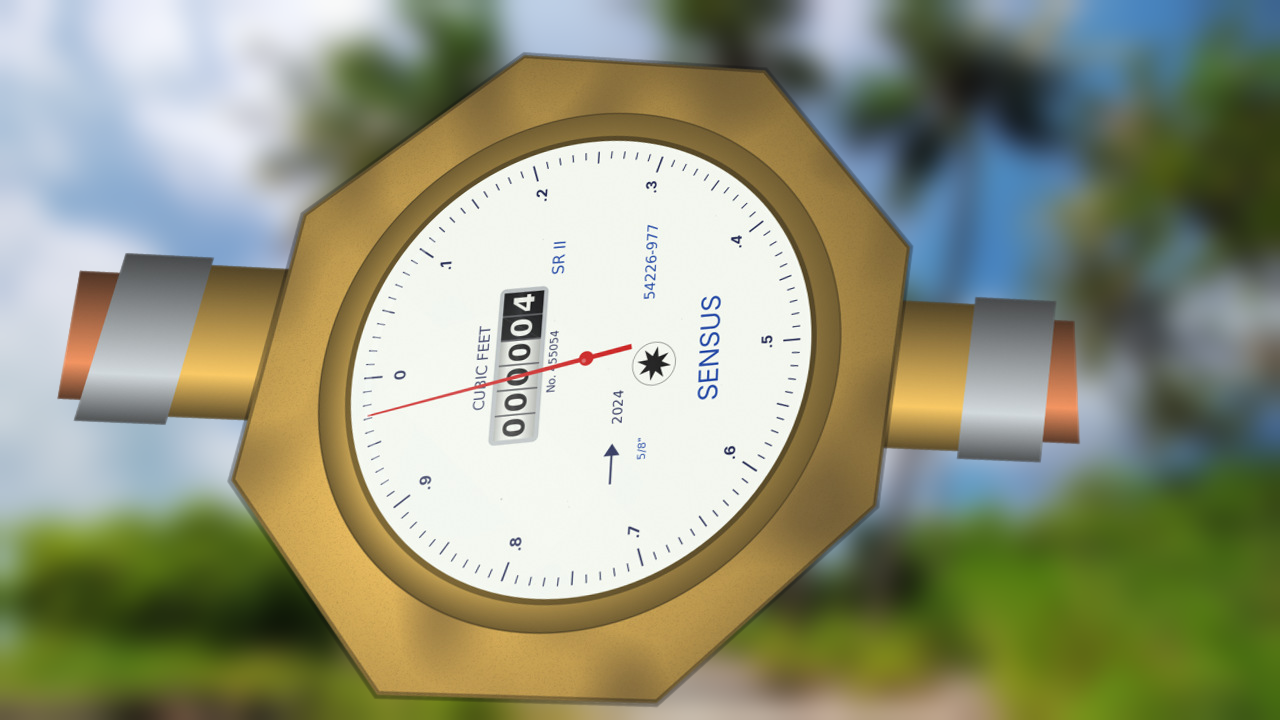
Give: 3.97 ft³
